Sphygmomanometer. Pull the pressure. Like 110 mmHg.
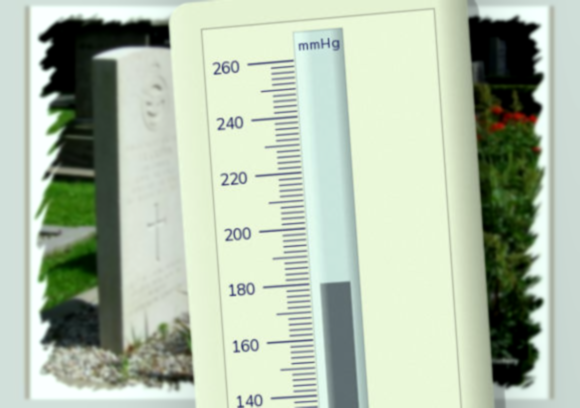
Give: 180 mmHg
